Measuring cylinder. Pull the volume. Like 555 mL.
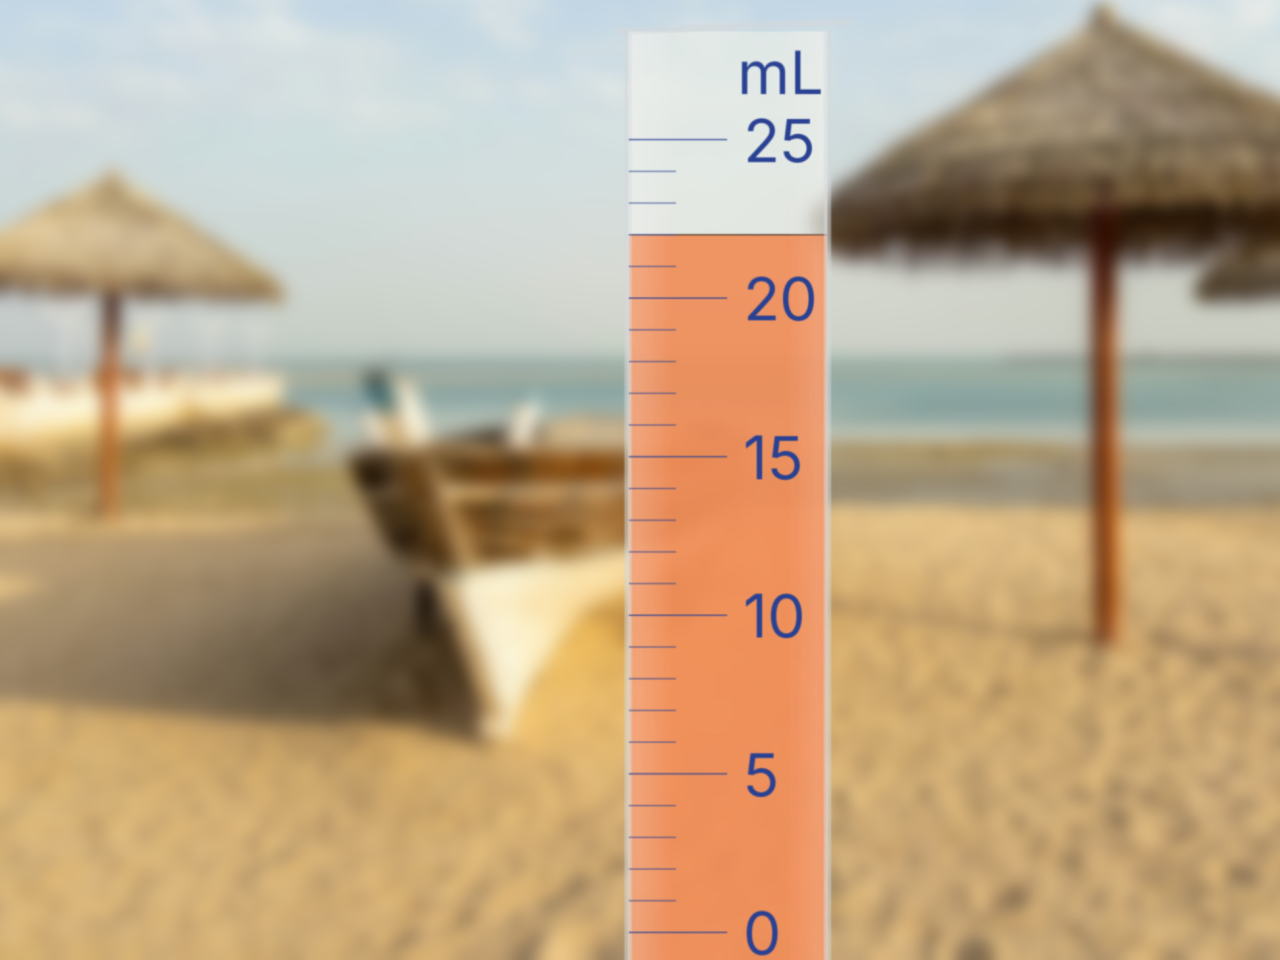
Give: 22 mL
